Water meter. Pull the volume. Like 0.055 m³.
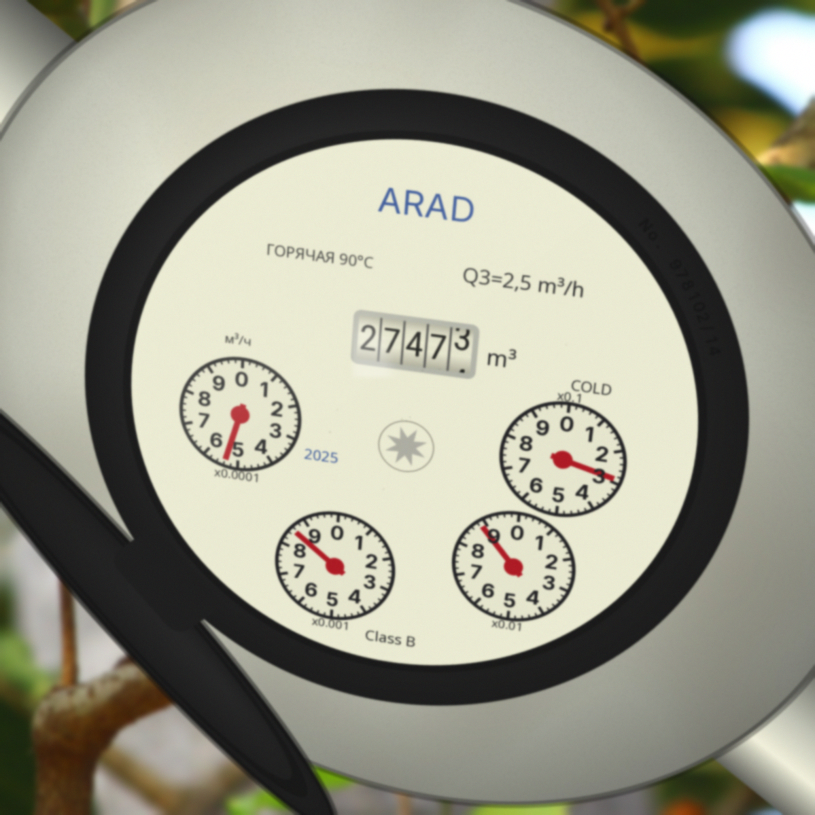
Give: 27473.2885 m³
